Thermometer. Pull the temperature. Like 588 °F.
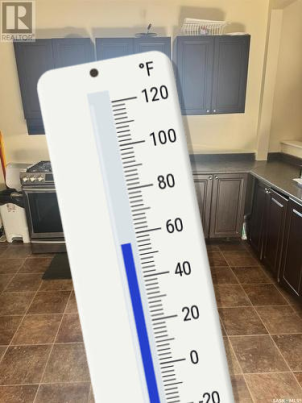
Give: 56 °F
